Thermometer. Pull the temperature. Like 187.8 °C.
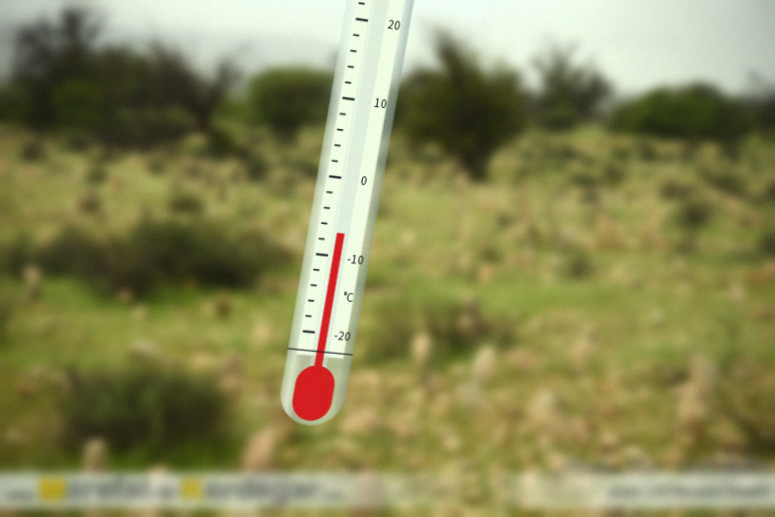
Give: -7 °C
